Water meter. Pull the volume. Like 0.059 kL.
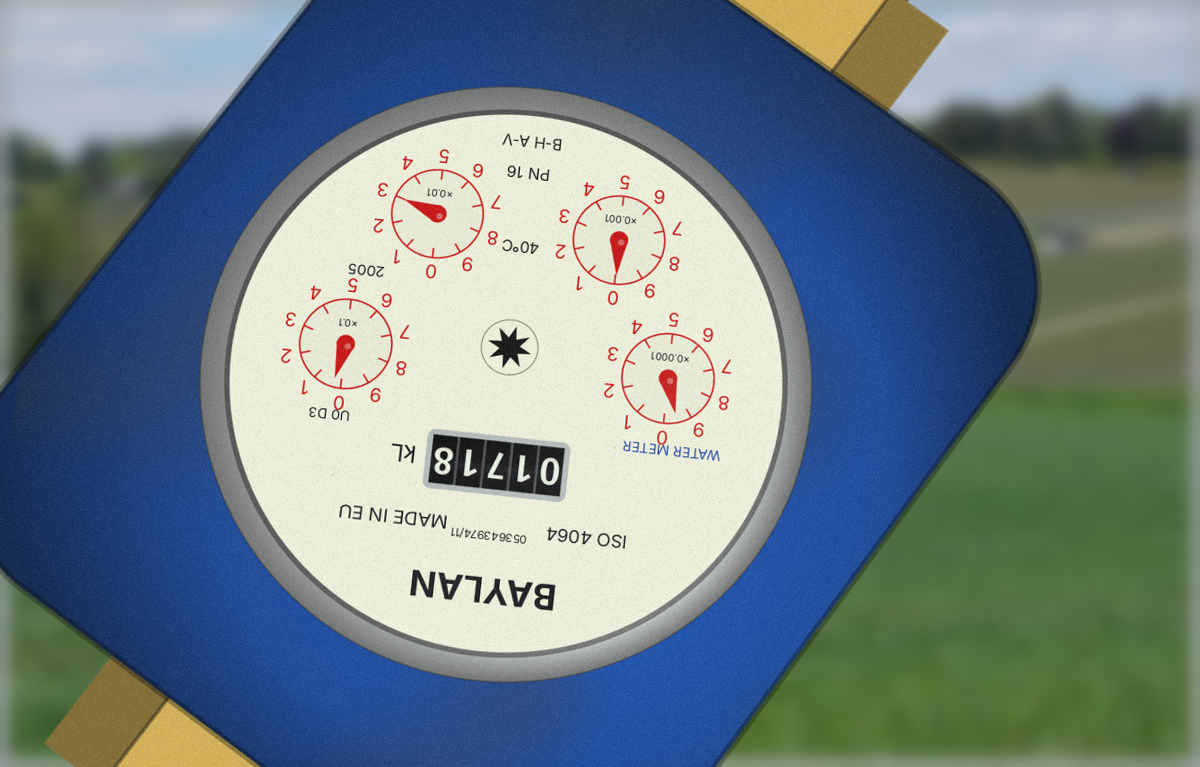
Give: 1718.0299 kL
